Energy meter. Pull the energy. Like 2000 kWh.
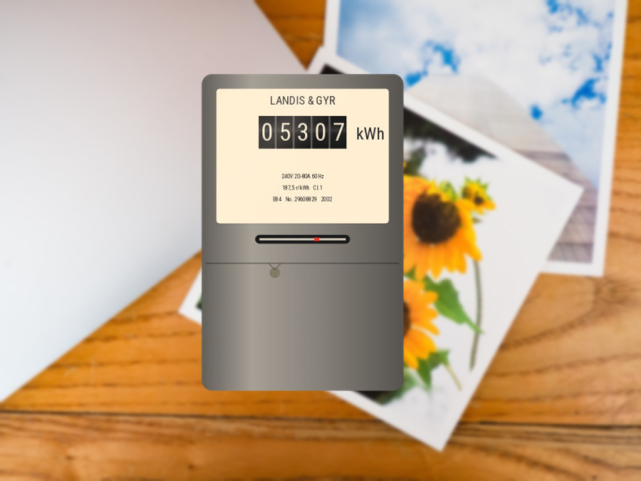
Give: 5307 kWh
